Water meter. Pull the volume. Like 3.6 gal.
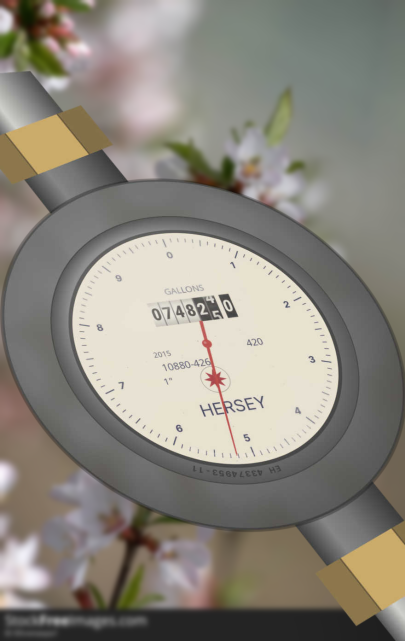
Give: 748245.2 gal
